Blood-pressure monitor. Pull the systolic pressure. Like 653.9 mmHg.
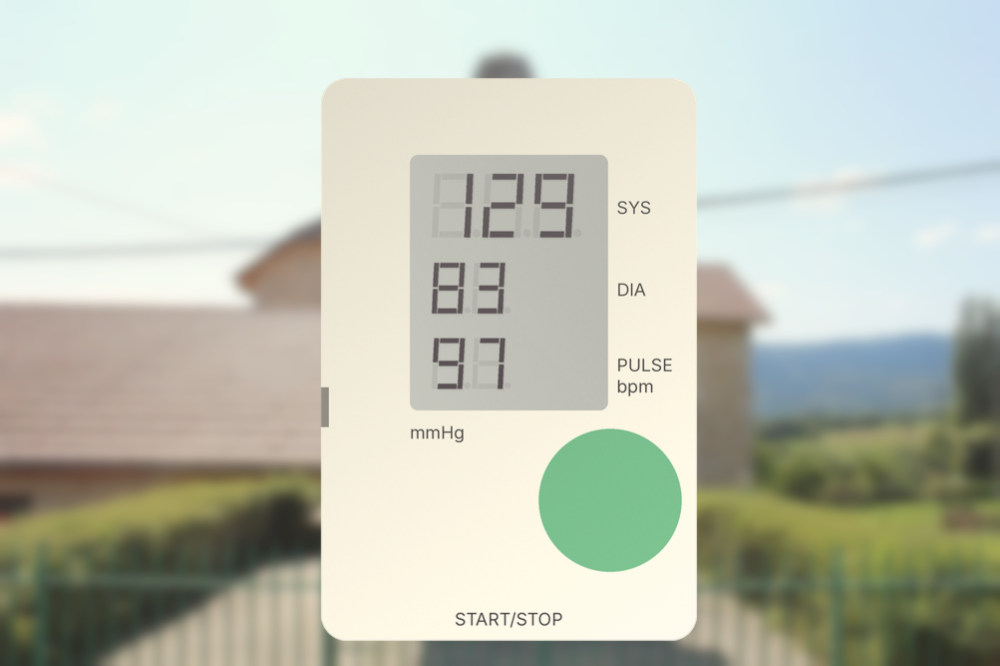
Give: 129 mmHg
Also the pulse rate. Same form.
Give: 97 bpm
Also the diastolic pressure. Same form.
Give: 83 mmHg
